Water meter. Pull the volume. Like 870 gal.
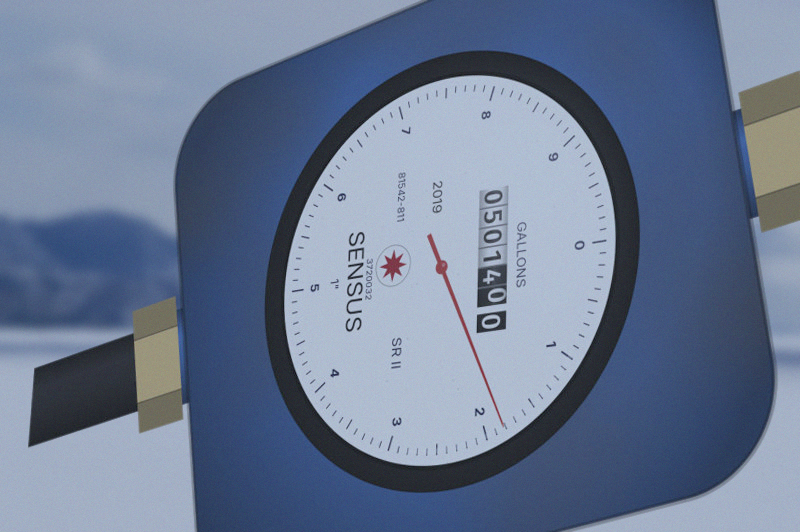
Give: 501401.8 gal
